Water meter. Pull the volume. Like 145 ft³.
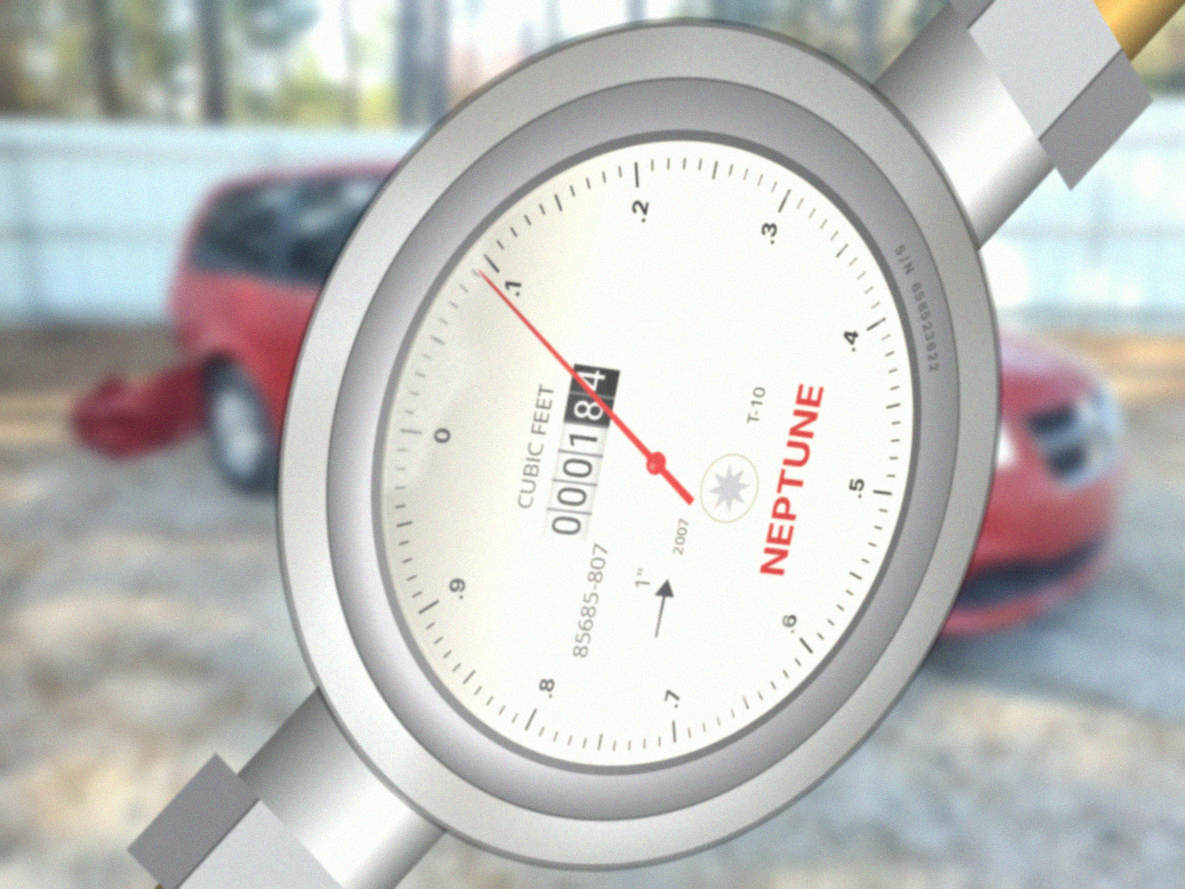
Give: 184.09 ft³
